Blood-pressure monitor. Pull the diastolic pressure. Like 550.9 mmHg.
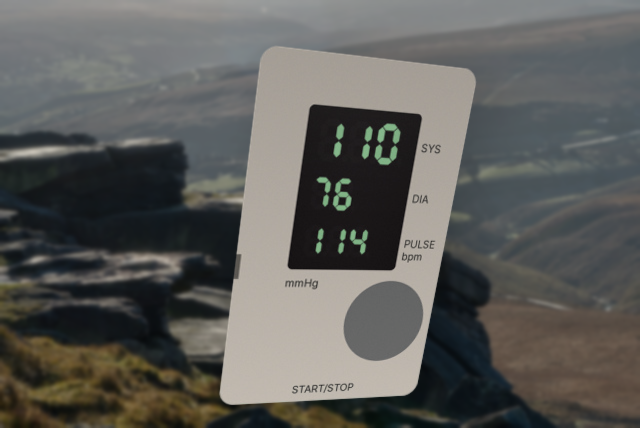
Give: 76 mmHg
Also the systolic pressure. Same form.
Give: 110 mmHg
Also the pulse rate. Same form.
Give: 114 bpm
